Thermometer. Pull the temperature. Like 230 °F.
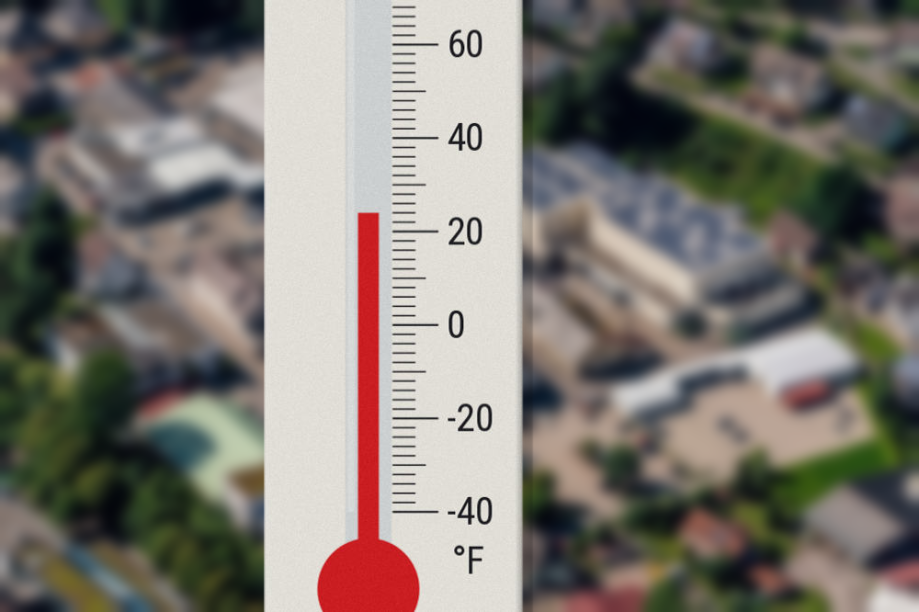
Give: 24 °F
